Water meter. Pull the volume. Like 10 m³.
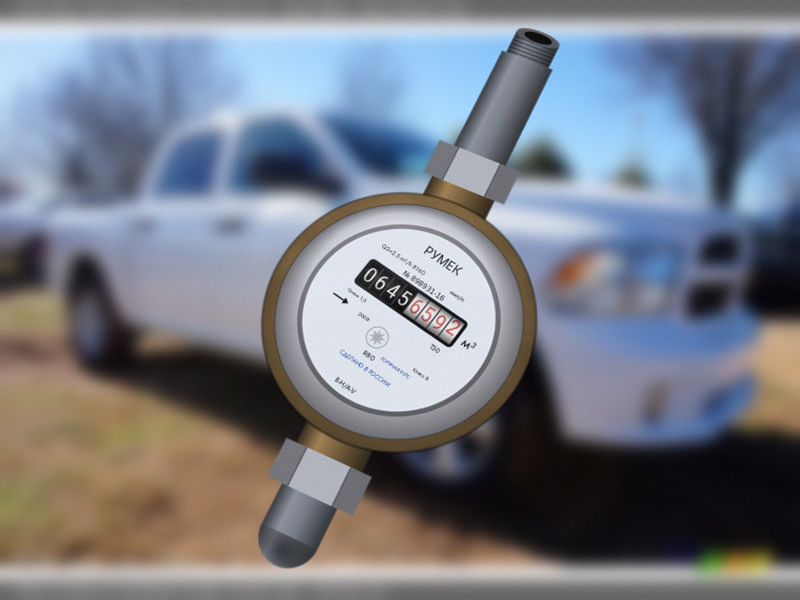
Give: 645.6592 m³
